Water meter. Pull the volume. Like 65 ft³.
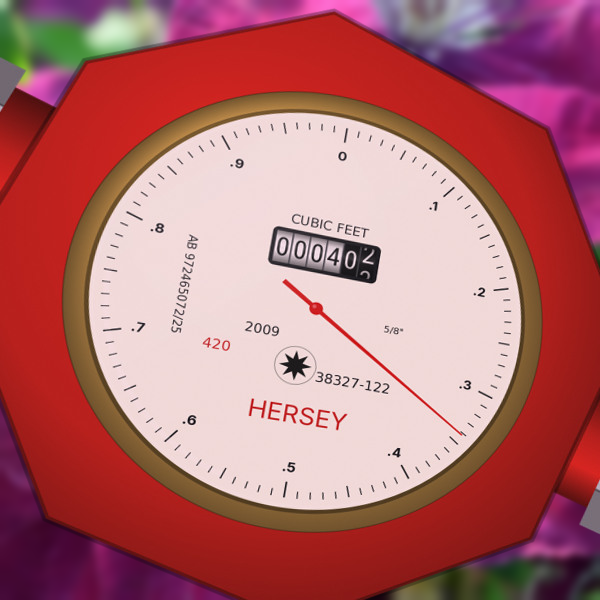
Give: 402.34 ft³
